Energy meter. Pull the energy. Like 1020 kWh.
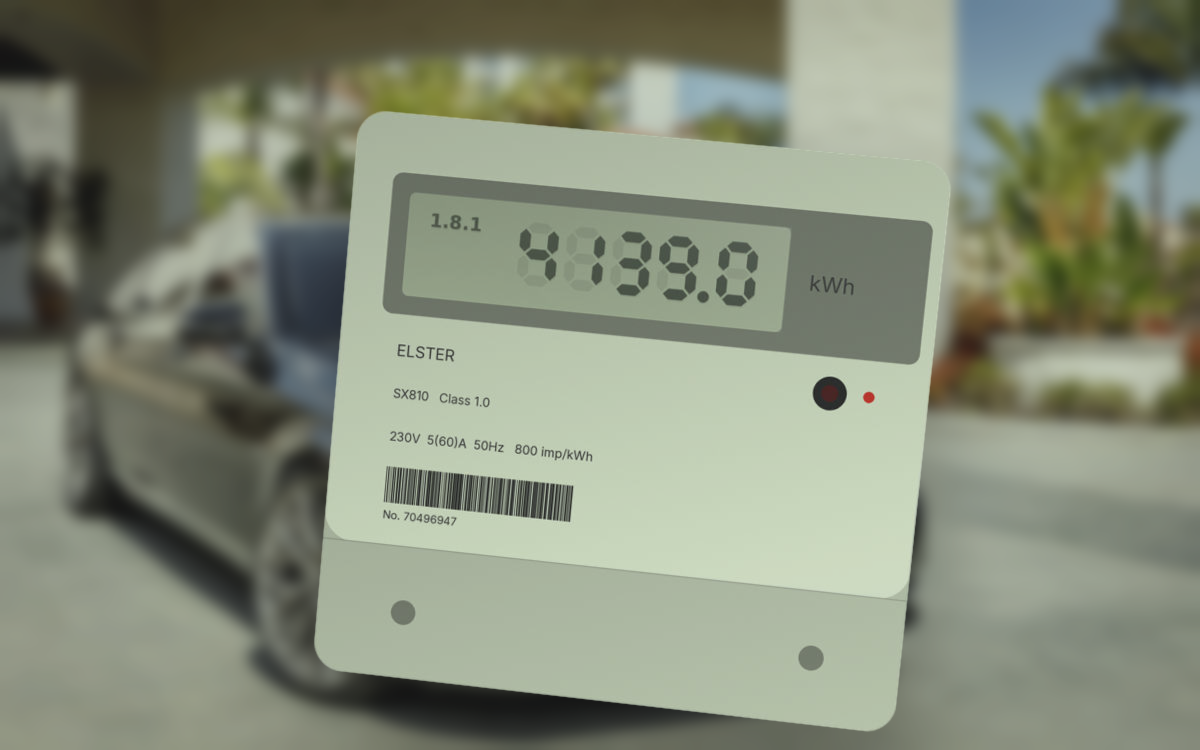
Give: 4139.0 kWh
